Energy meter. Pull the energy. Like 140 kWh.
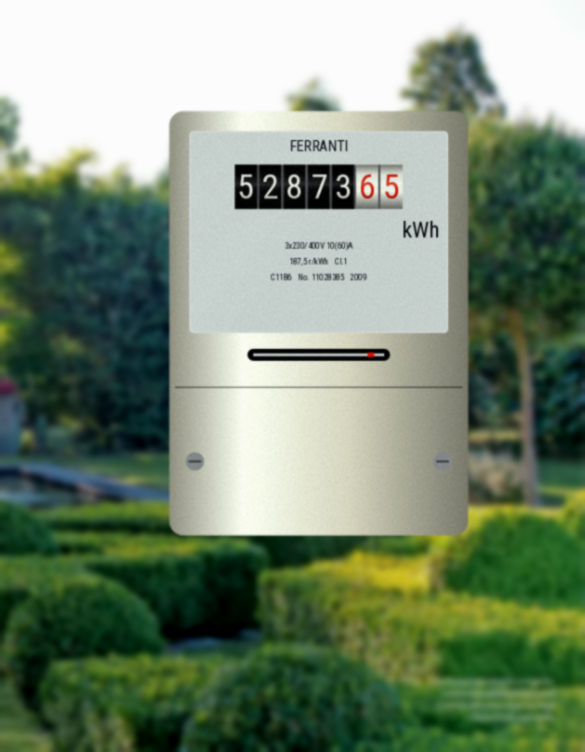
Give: 52873.65 kWh
